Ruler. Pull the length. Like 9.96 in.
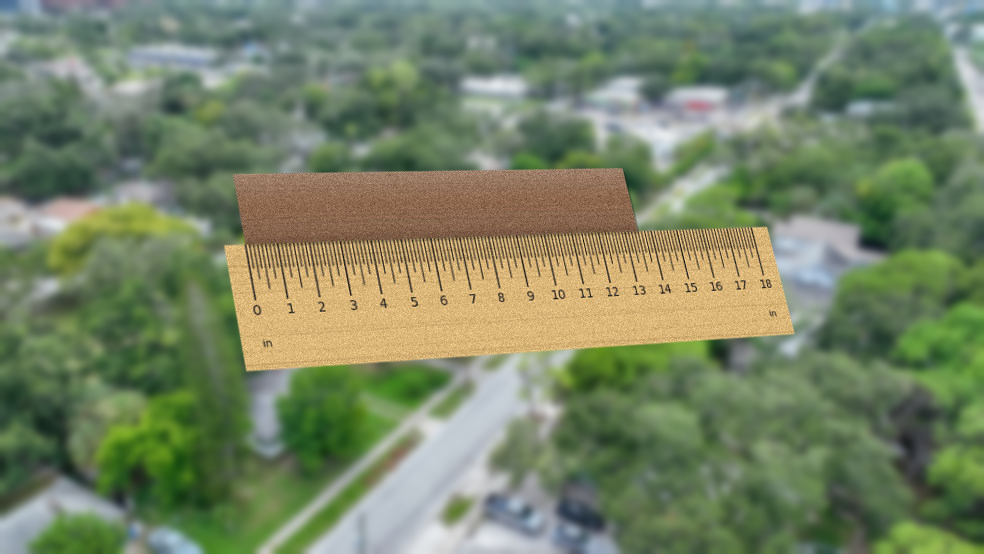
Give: 13.5 in
